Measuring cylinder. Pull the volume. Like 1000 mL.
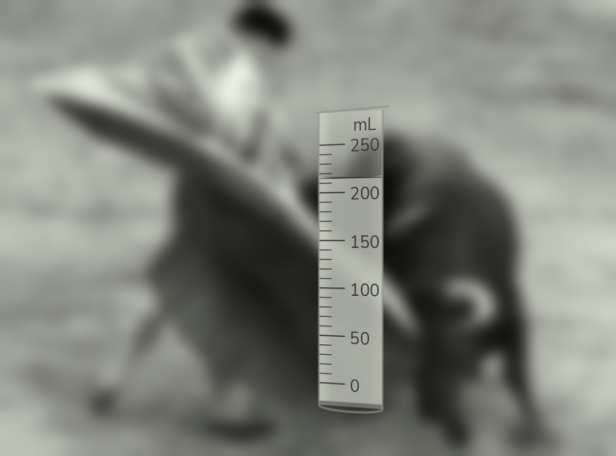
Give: 215 mL
